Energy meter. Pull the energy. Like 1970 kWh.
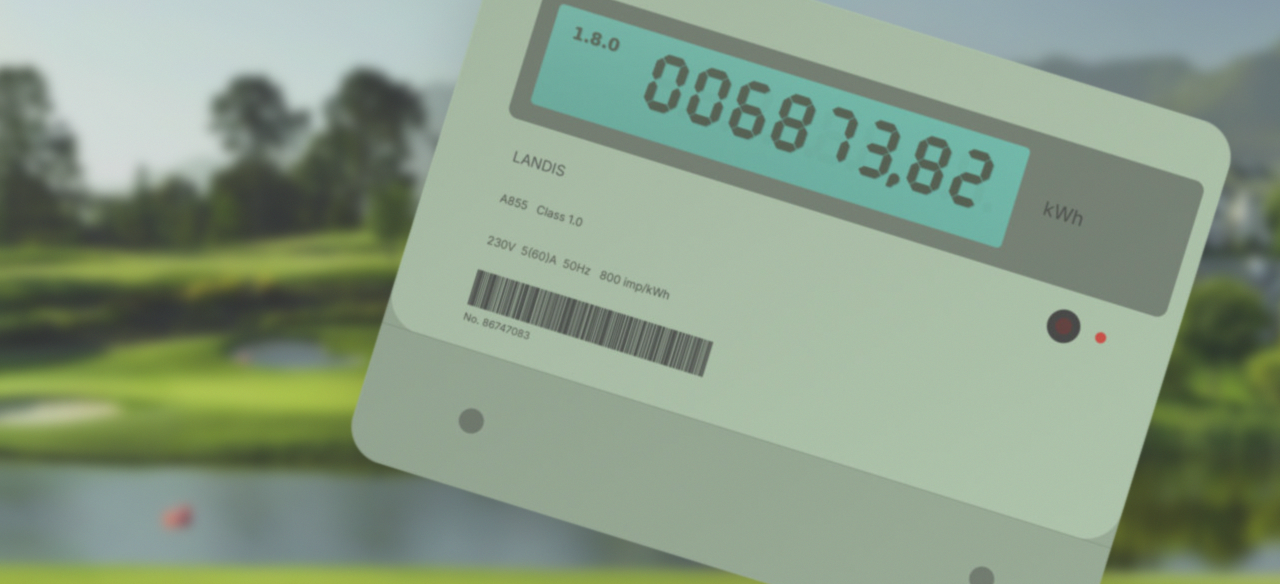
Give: 6873.82 kWh
